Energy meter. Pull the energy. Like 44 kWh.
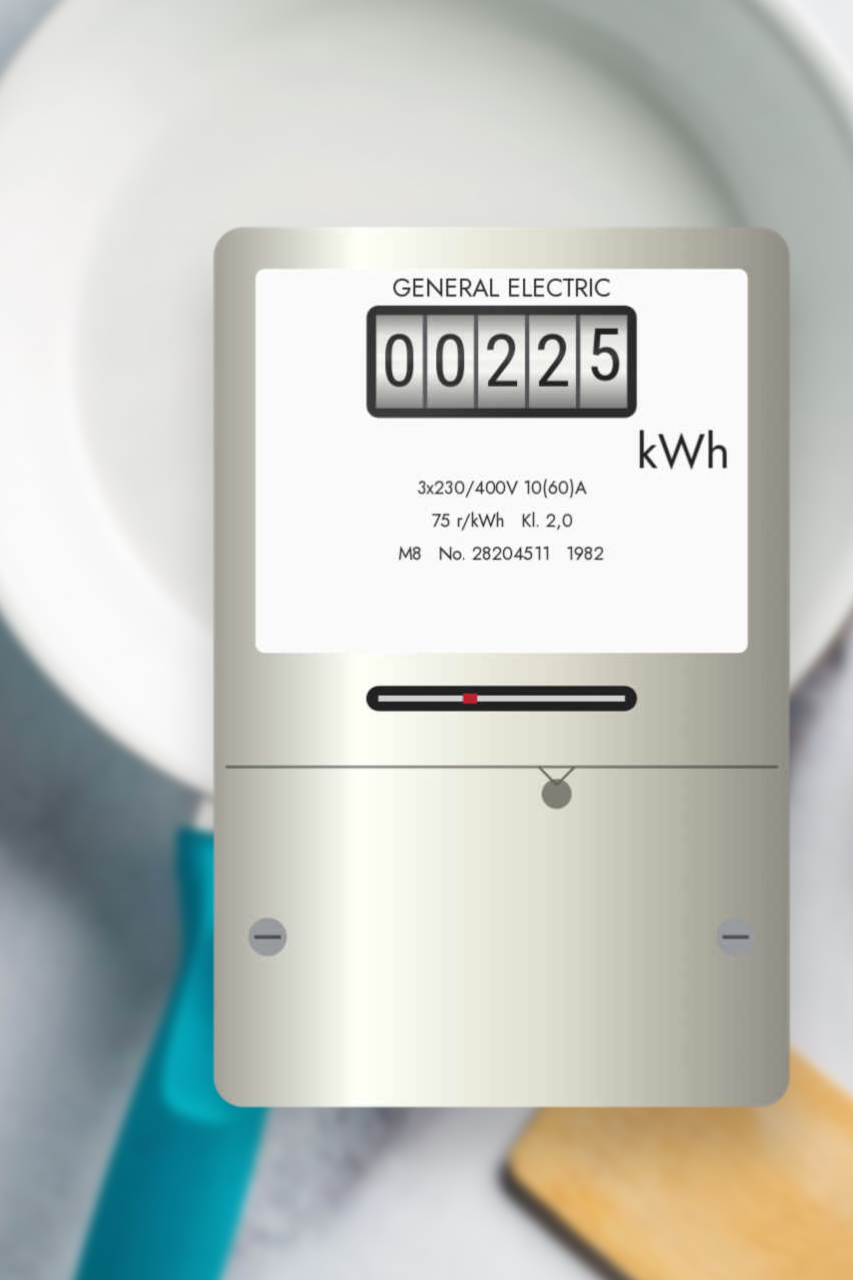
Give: 225 kWh
